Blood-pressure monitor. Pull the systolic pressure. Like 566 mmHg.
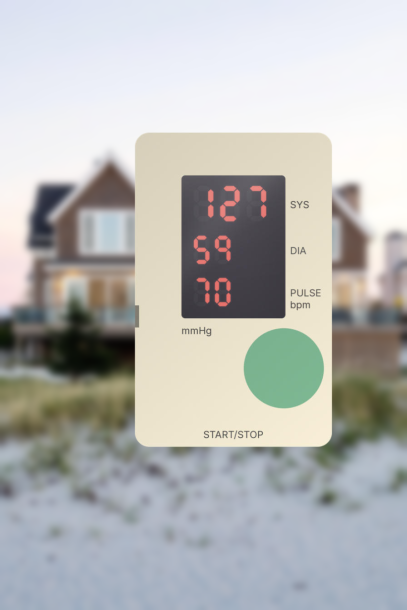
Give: 127 mmHg
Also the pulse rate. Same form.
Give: 70 bpm
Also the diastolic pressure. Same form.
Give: 59 mmHg
